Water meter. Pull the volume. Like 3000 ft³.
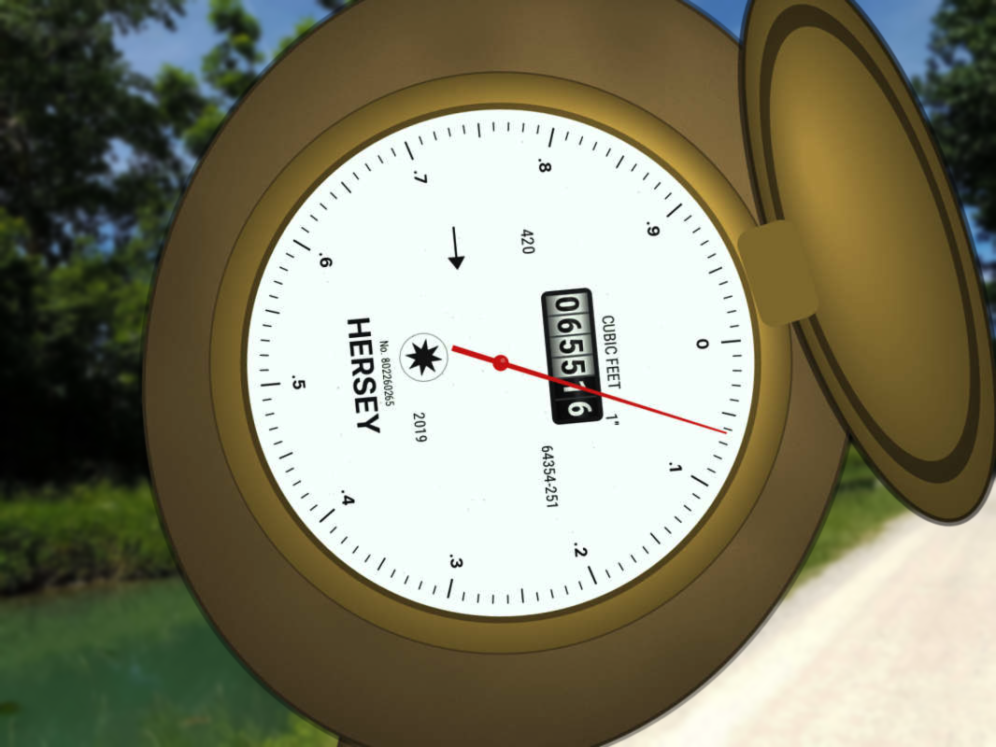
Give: 65516.06 ft³
